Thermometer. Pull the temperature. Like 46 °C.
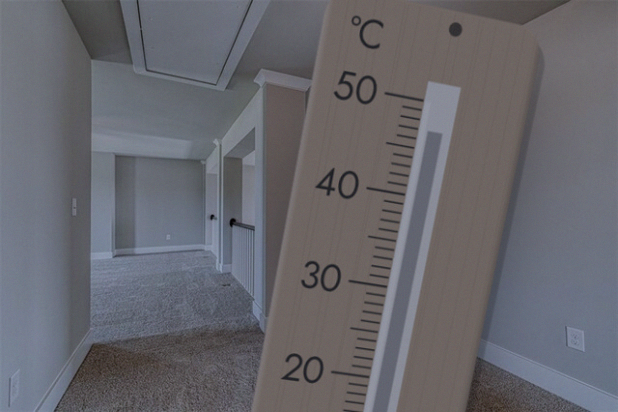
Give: 47 °C
